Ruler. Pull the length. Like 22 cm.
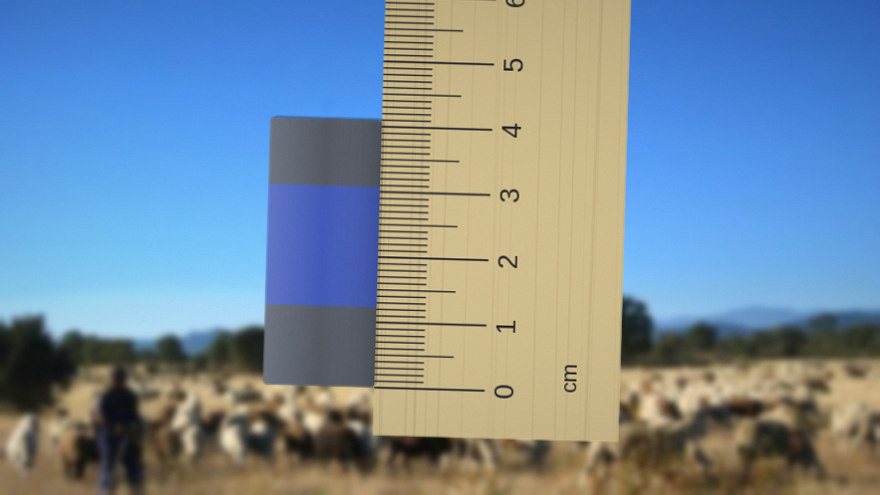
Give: 4.1 cm
